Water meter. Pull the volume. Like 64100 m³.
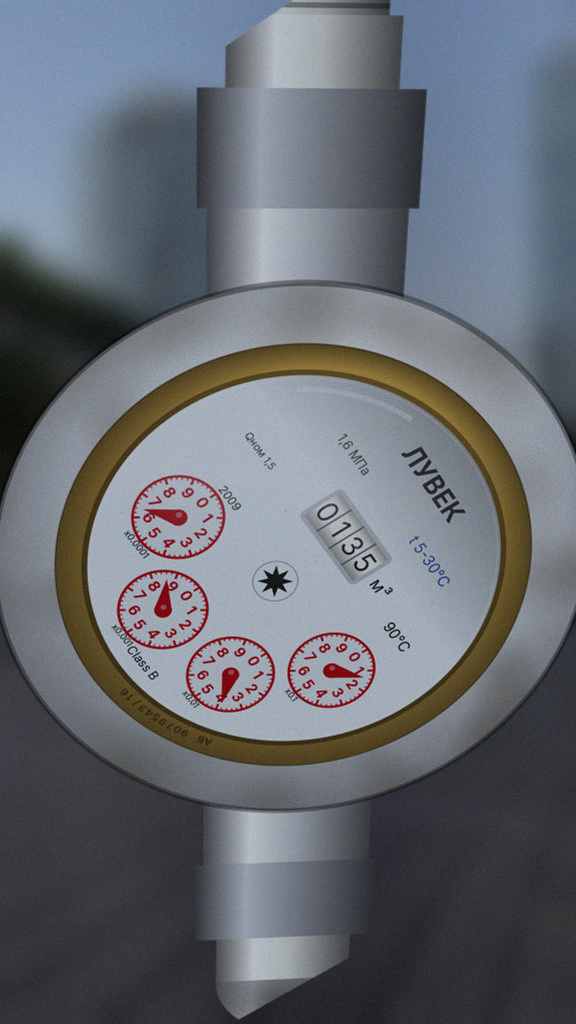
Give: 135.1386 m³
